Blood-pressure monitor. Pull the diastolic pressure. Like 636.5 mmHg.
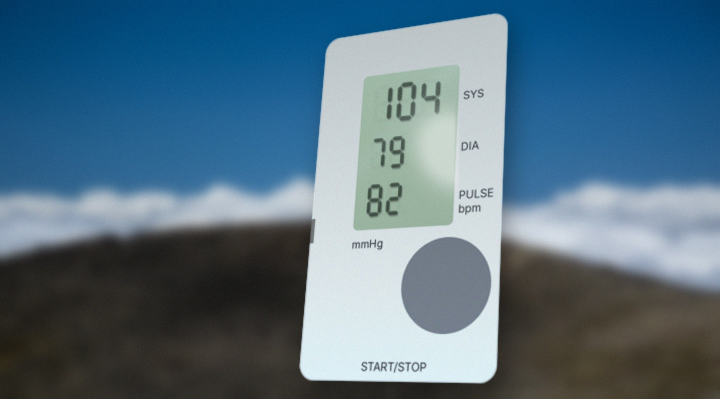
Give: 79 mmHg
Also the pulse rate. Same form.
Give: 82 bpm
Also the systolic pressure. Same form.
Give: 104 mmHg
